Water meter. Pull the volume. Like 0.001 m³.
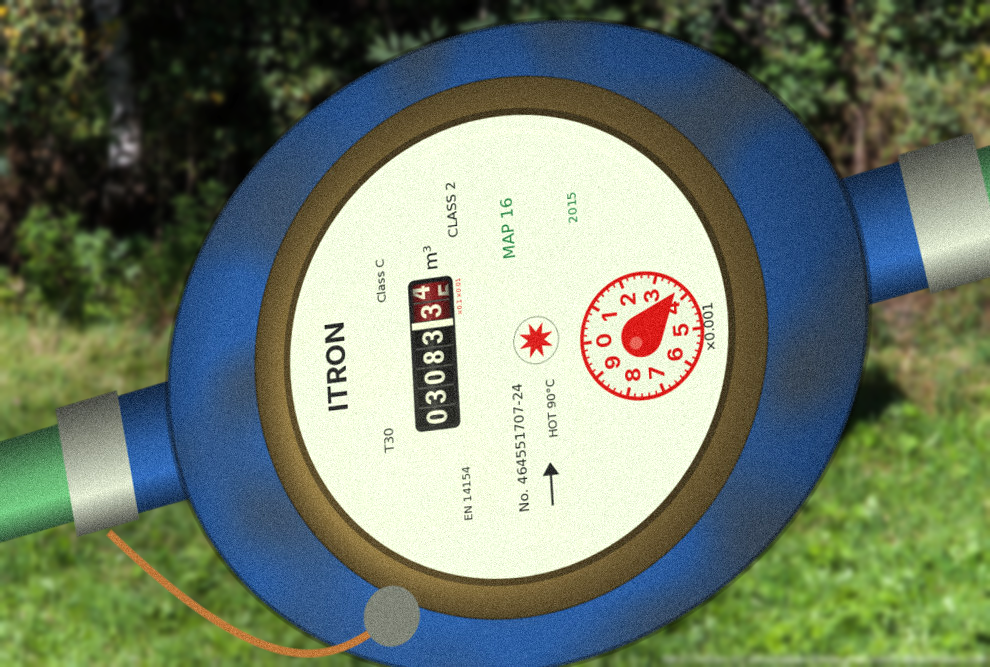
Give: 3083.343 m³
